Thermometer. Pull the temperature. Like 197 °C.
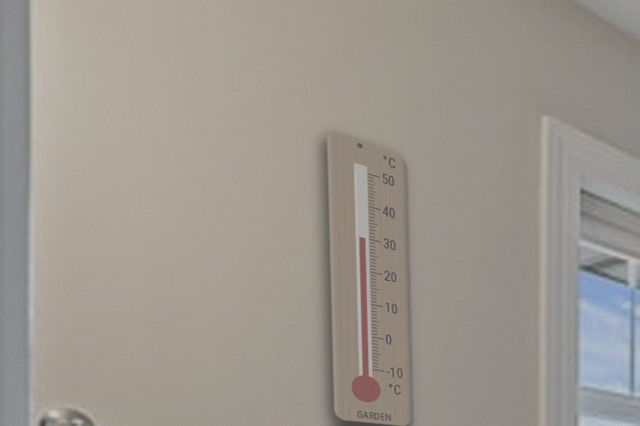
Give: 30 °C
